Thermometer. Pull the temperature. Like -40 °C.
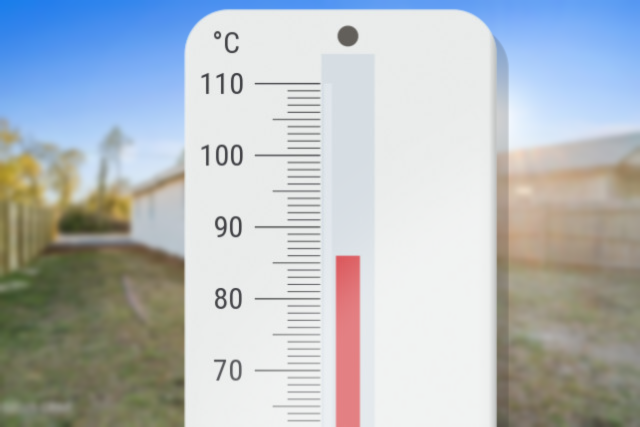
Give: 86 °C
